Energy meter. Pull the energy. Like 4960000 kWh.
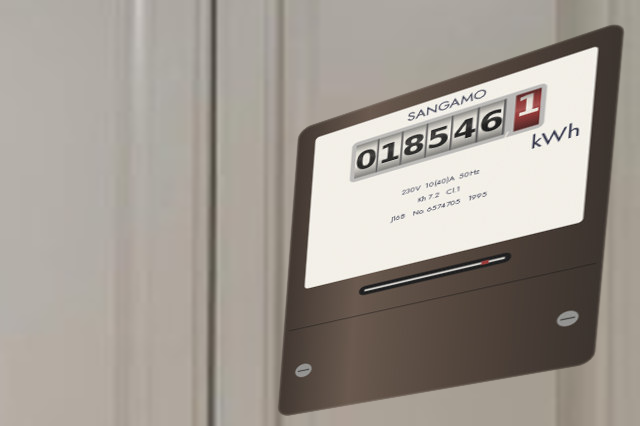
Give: 18546.1 kWh
